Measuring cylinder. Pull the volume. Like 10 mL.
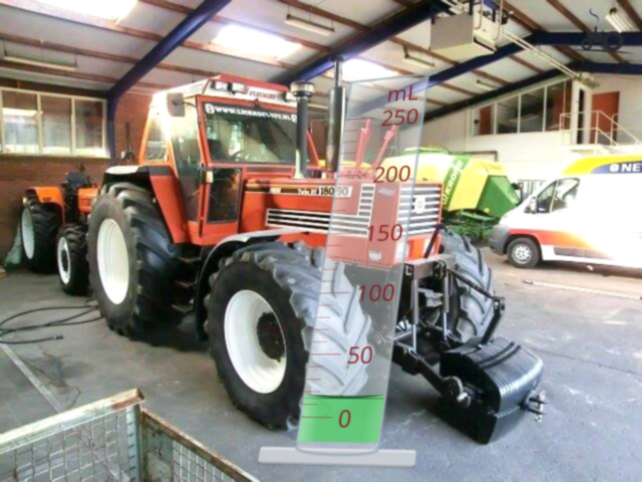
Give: 15 mL
